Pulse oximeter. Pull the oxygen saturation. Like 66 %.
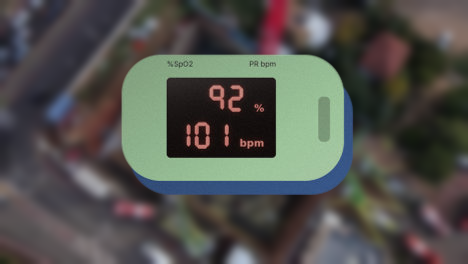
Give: 92 %
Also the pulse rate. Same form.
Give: 101 bpm
